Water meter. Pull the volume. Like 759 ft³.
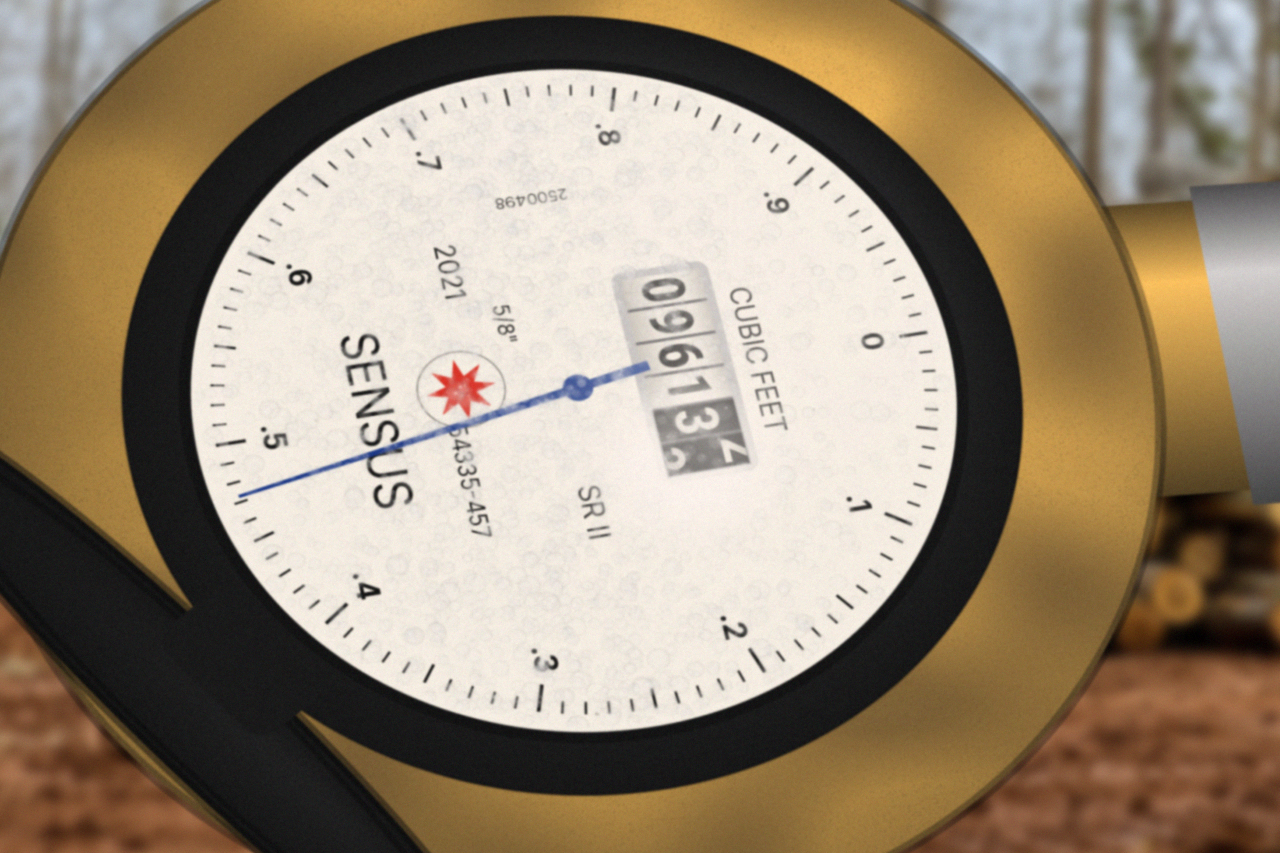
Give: 96132.47 ft³
